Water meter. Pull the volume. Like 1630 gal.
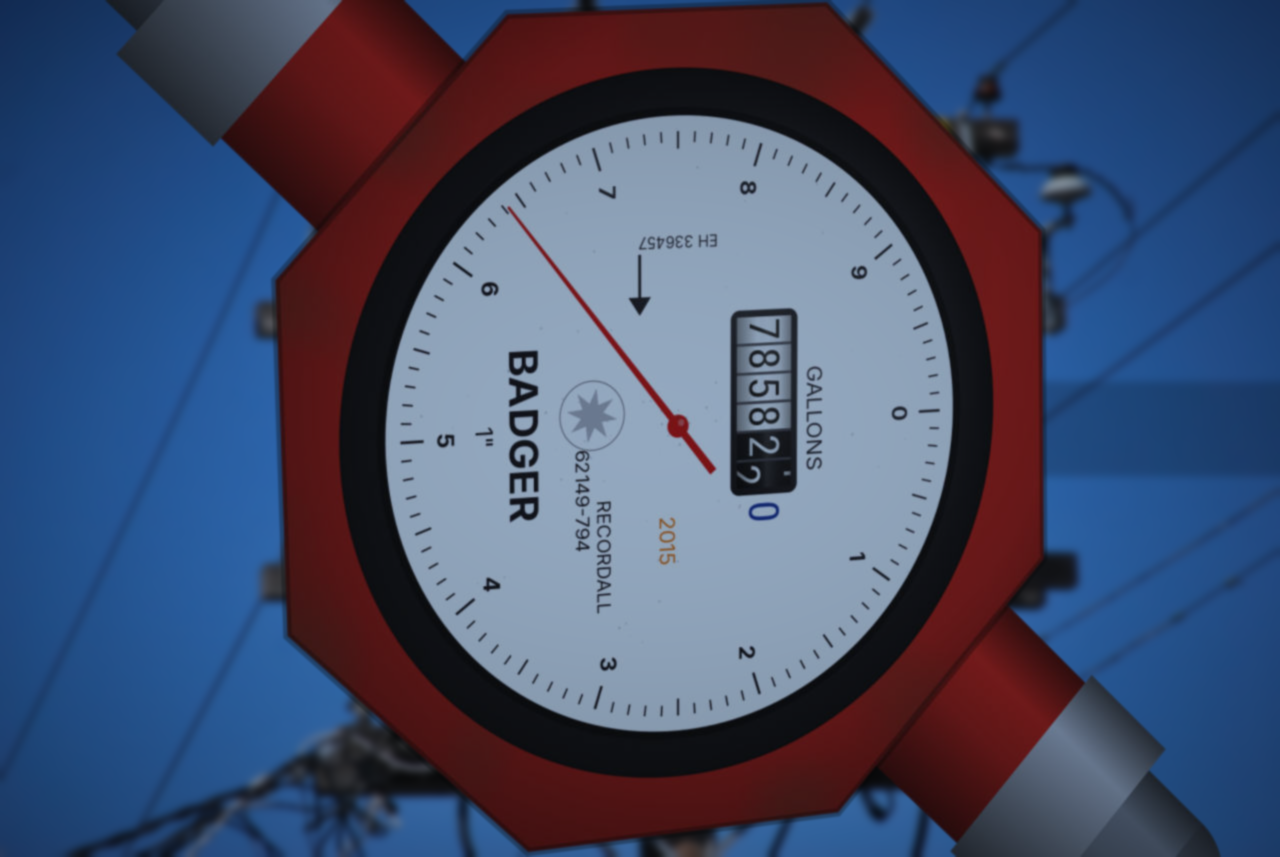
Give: 7858216.4 gal
